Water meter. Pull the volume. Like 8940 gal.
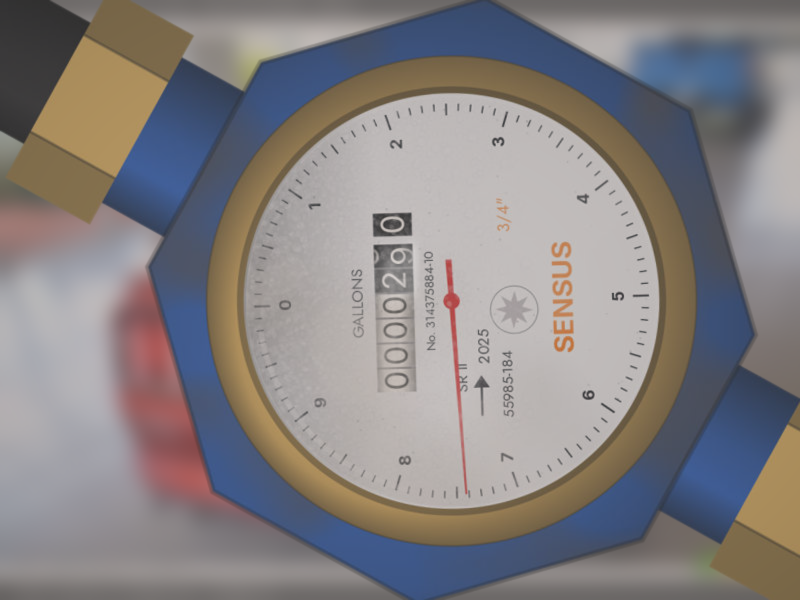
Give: 287.4 gal
